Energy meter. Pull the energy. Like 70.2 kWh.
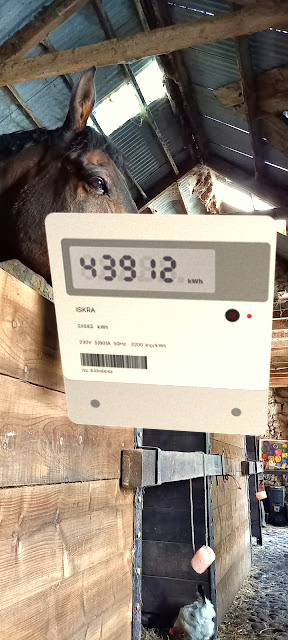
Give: 43912 kWh
